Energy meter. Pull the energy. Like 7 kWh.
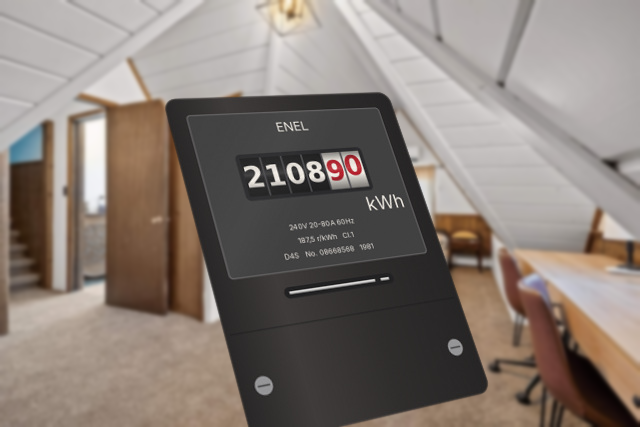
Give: 2108.90 kWh
